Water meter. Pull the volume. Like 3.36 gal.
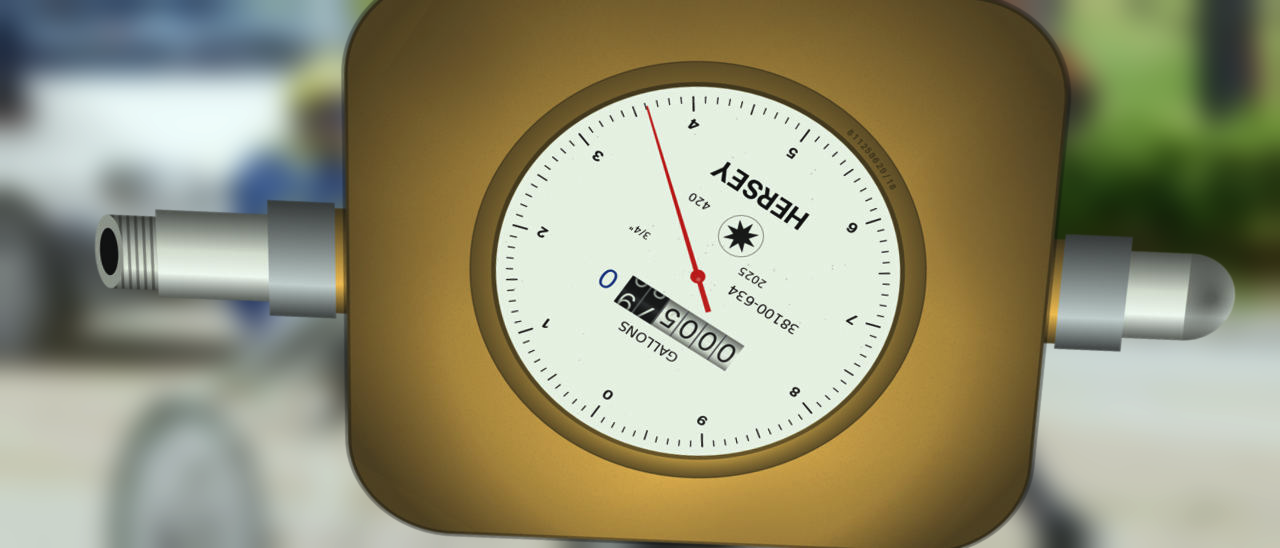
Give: 5793.6 gal
